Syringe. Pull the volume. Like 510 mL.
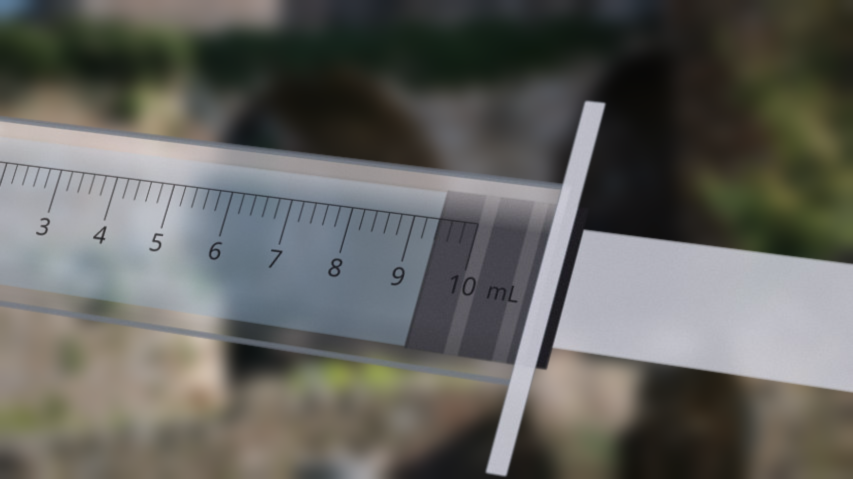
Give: 9.4 mL
